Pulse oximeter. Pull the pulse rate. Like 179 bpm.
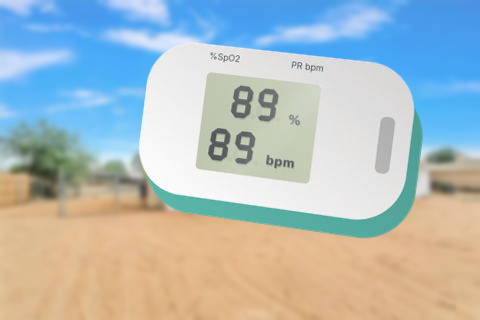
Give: 89 bpm
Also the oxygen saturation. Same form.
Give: 89 %
